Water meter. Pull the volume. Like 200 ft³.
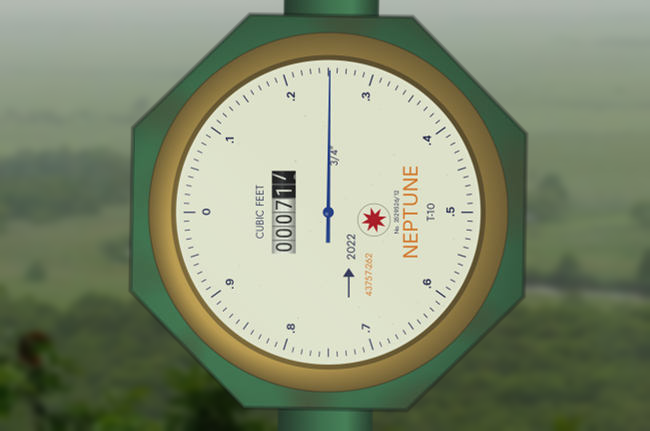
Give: 717.25 ft³
